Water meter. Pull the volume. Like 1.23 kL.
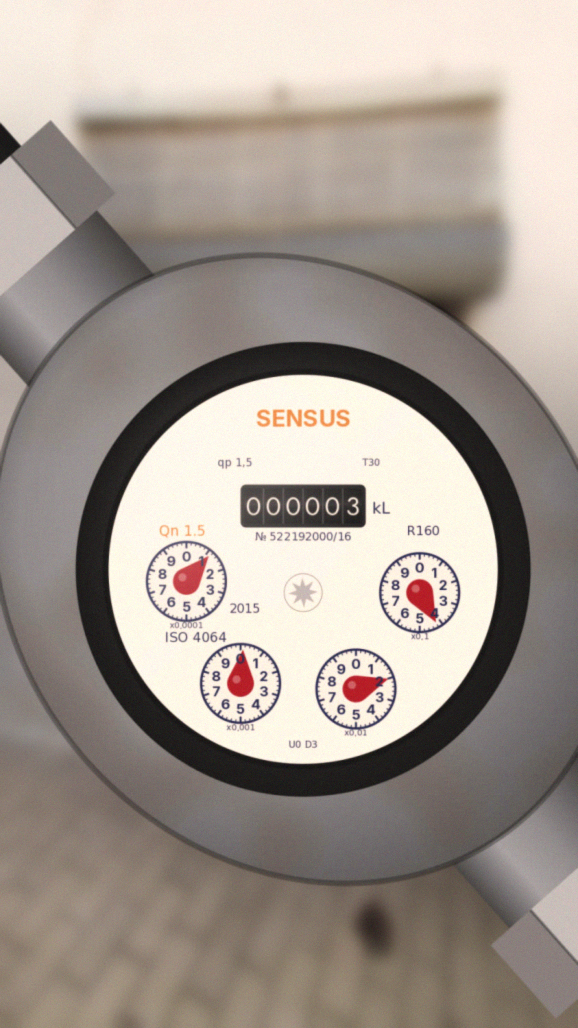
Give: 3.4201 kL
